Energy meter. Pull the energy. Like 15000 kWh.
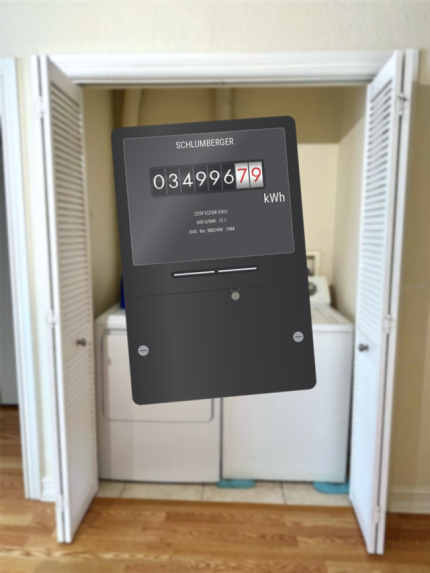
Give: 34996.79 kWh
